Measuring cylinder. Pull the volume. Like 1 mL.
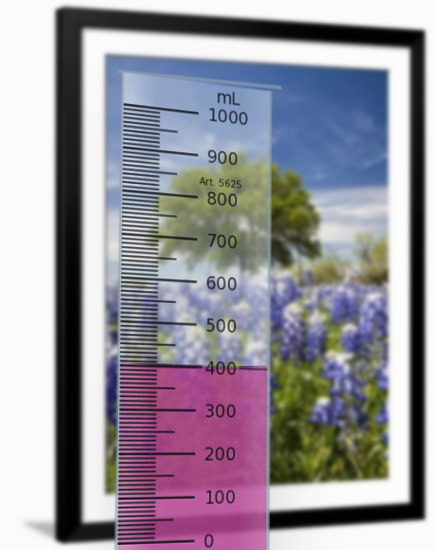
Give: 400 mL
